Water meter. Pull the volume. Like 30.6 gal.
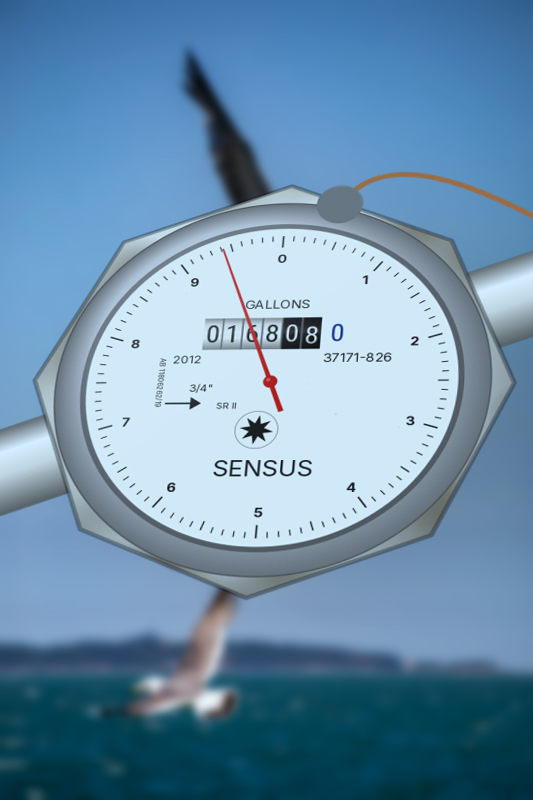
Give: 168079.4 gal
